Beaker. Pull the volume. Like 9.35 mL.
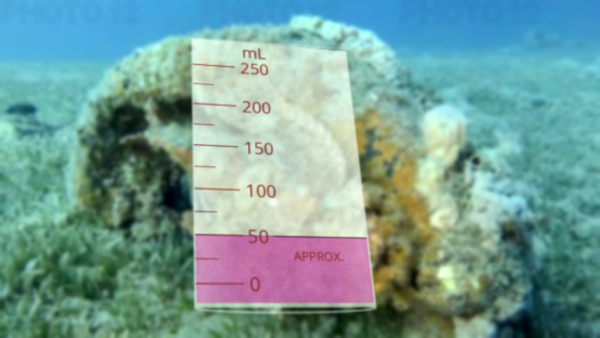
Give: 50 mL
